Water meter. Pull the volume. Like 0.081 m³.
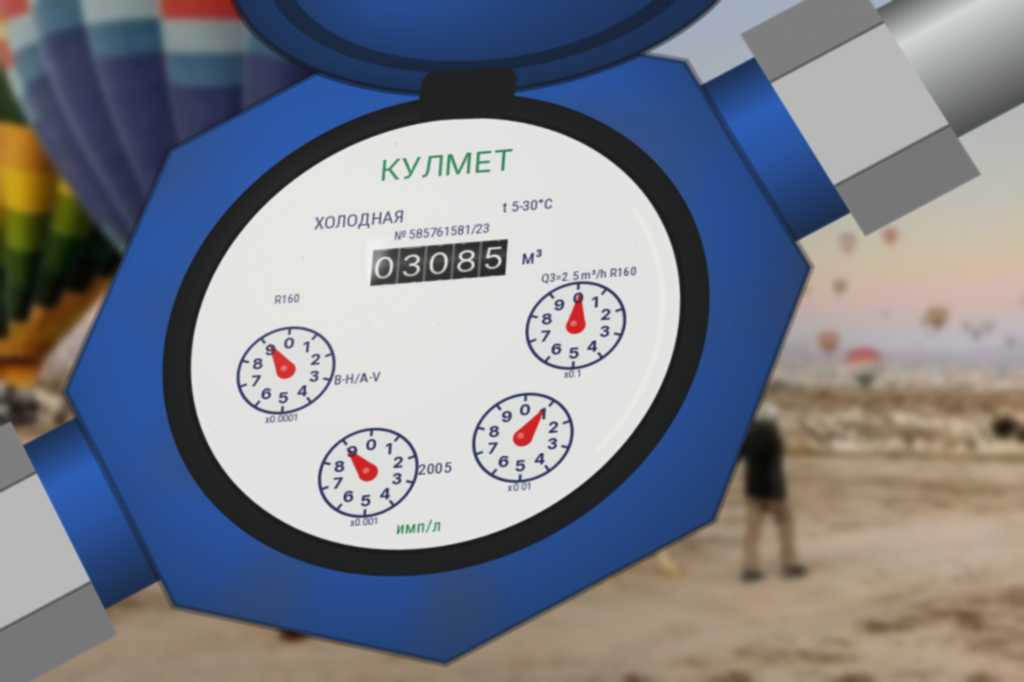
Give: 3085.0089 m³
